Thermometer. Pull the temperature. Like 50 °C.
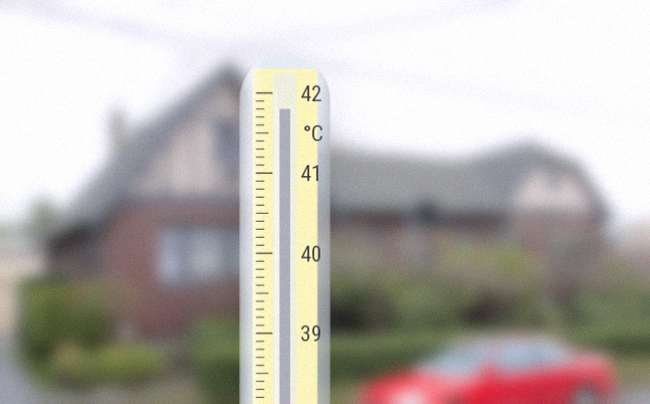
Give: 41.8 °C
